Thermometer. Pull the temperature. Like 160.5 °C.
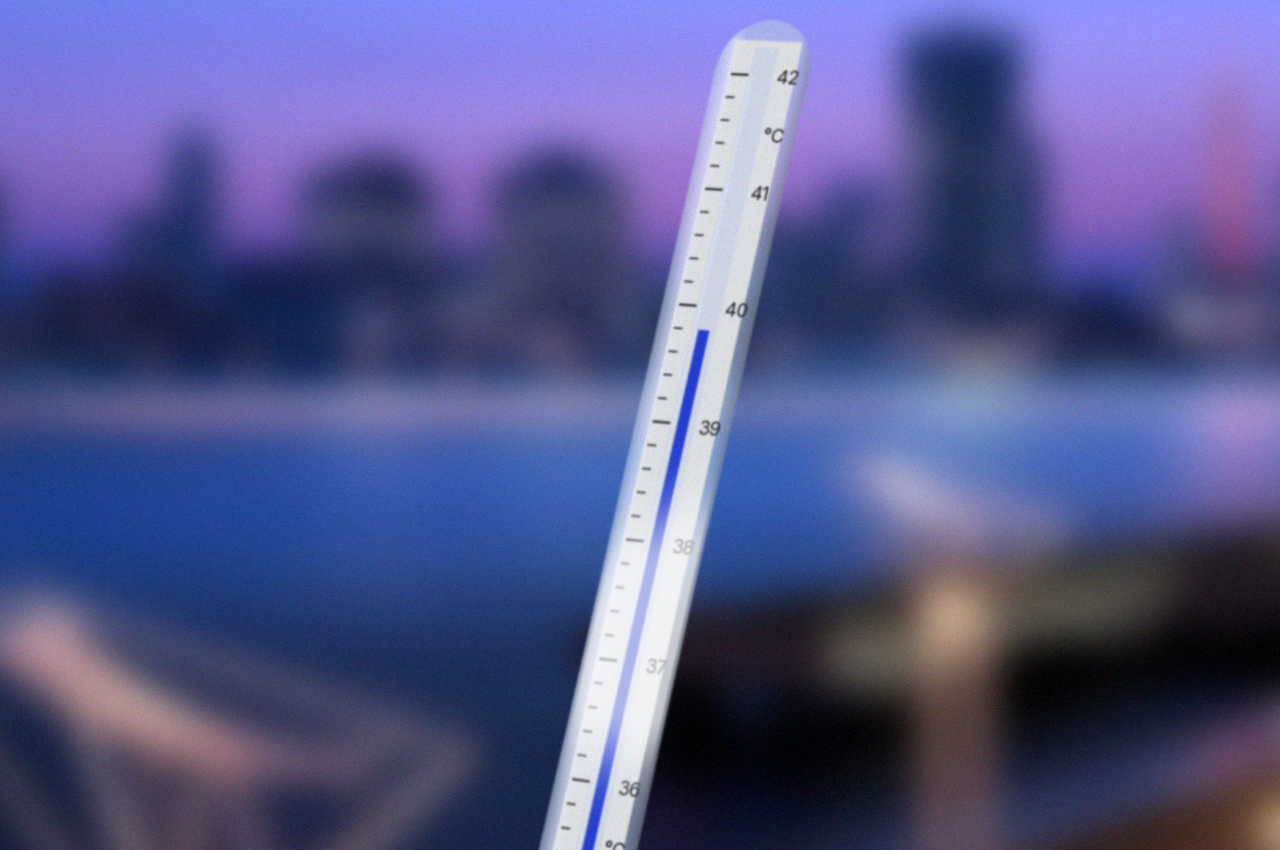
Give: 39.8 °C
